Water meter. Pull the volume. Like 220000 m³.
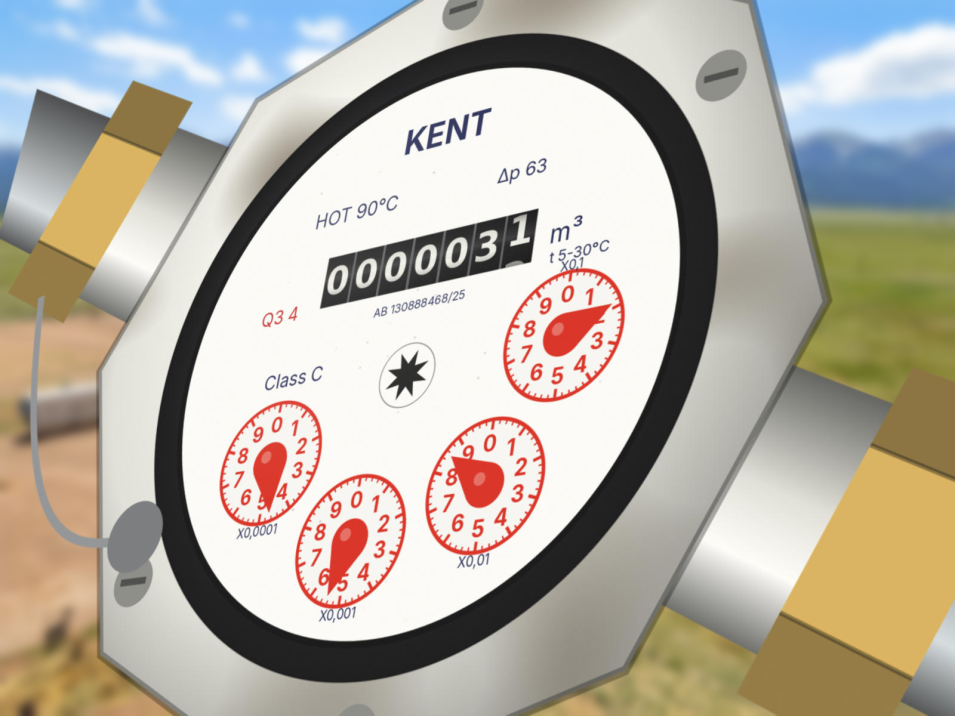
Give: 31.1854 m³
